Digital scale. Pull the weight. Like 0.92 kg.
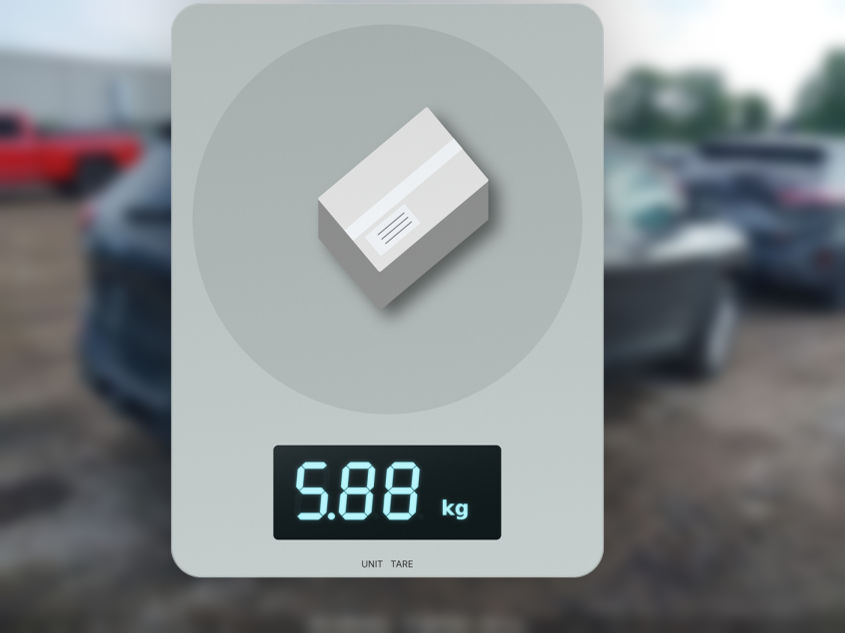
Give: 5.88 kg
